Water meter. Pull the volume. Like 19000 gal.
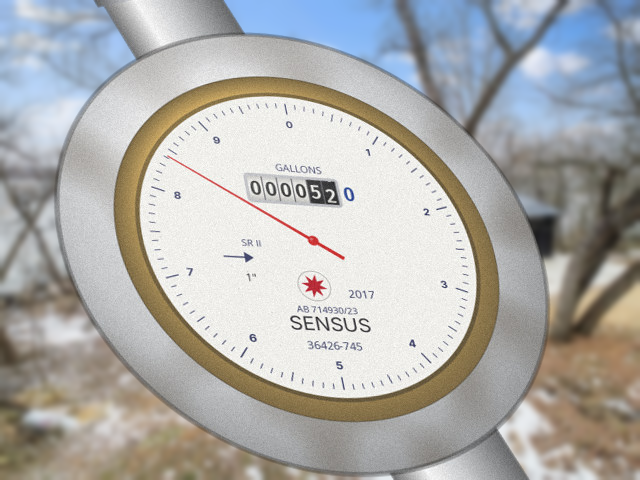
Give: 518.4 gal
